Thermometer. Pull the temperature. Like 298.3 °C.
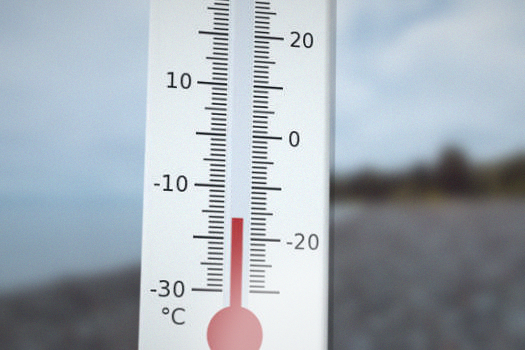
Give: -16 °C
